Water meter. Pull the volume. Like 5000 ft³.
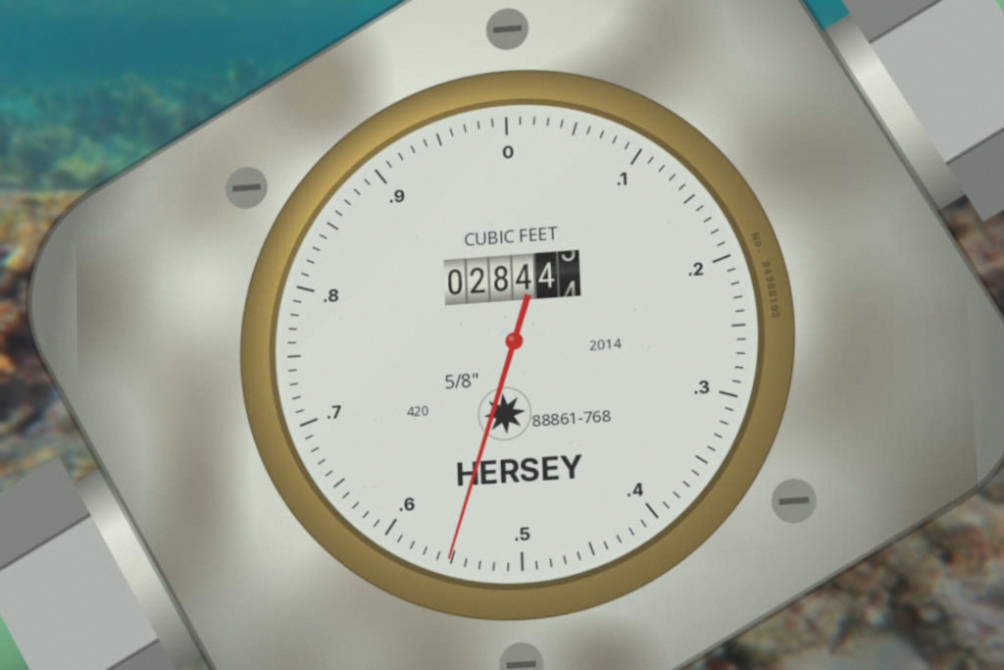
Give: 28443.55 ft³
